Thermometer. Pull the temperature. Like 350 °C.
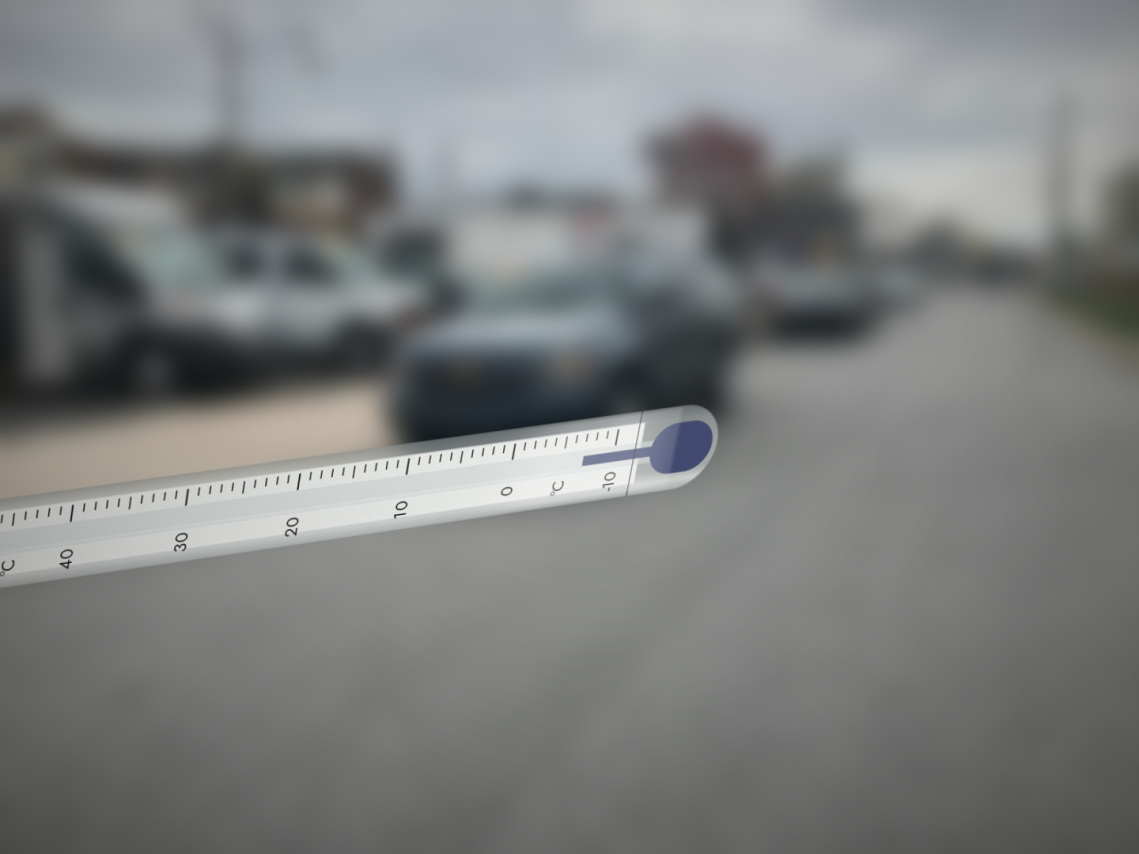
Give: -7 °C
